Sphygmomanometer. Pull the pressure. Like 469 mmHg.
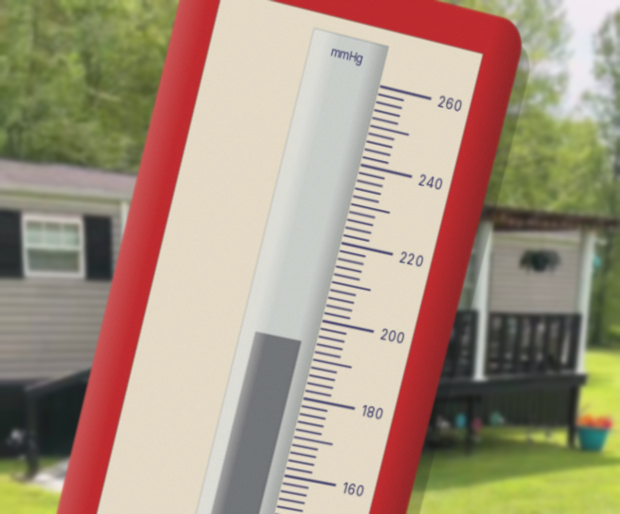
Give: 194 mmHg
